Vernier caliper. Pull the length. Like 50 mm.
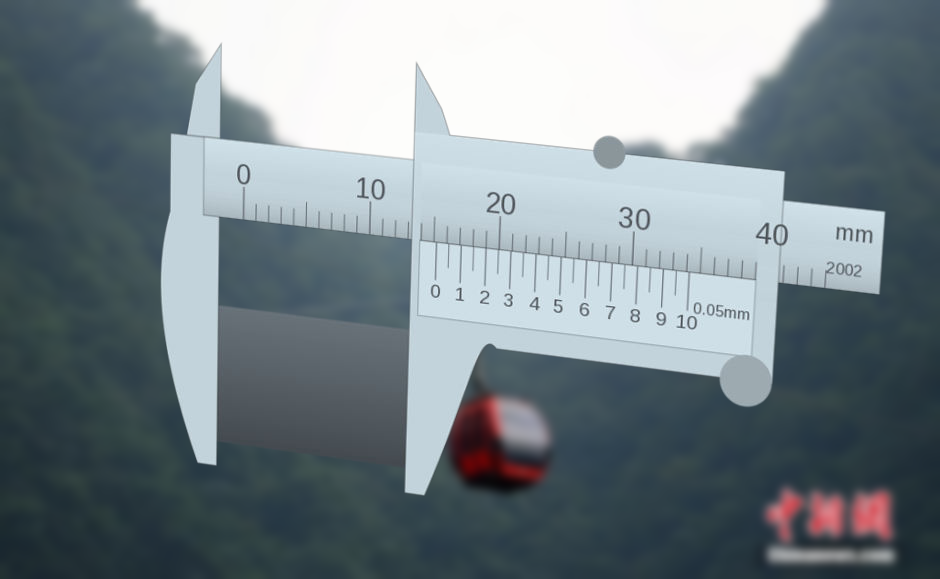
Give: 15.2 mm
